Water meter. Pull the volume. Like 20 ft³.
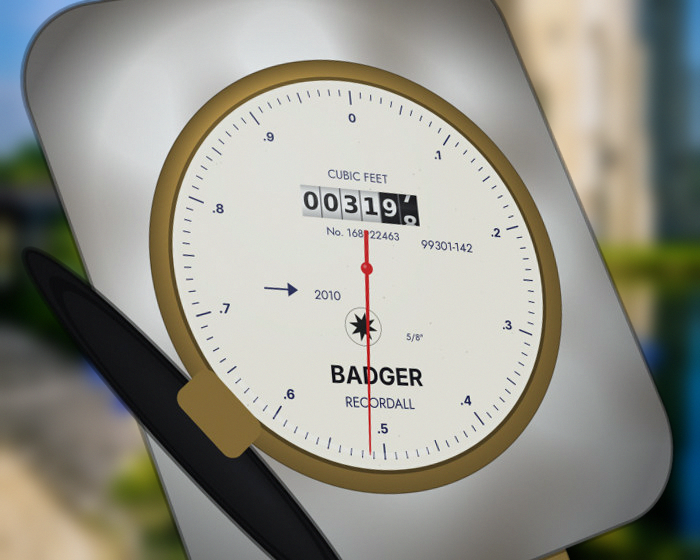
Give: 3197.51 ft³
